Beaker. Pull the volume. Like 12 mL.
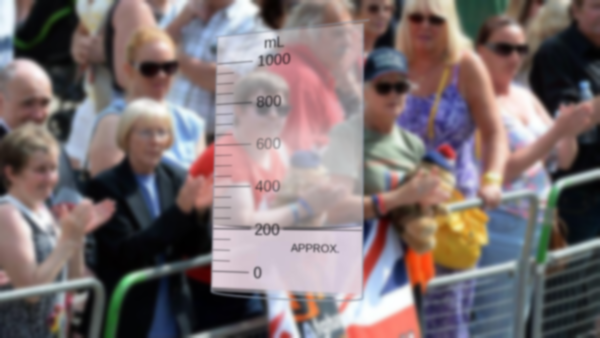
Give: 200 mL
